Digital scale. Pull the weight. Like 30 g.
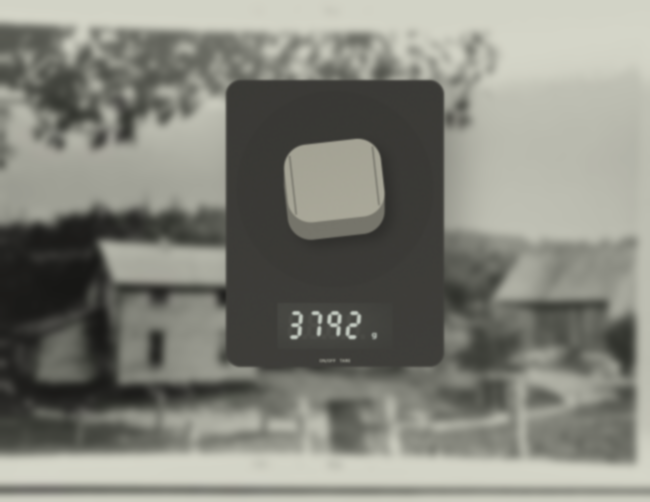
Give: 3792 g
